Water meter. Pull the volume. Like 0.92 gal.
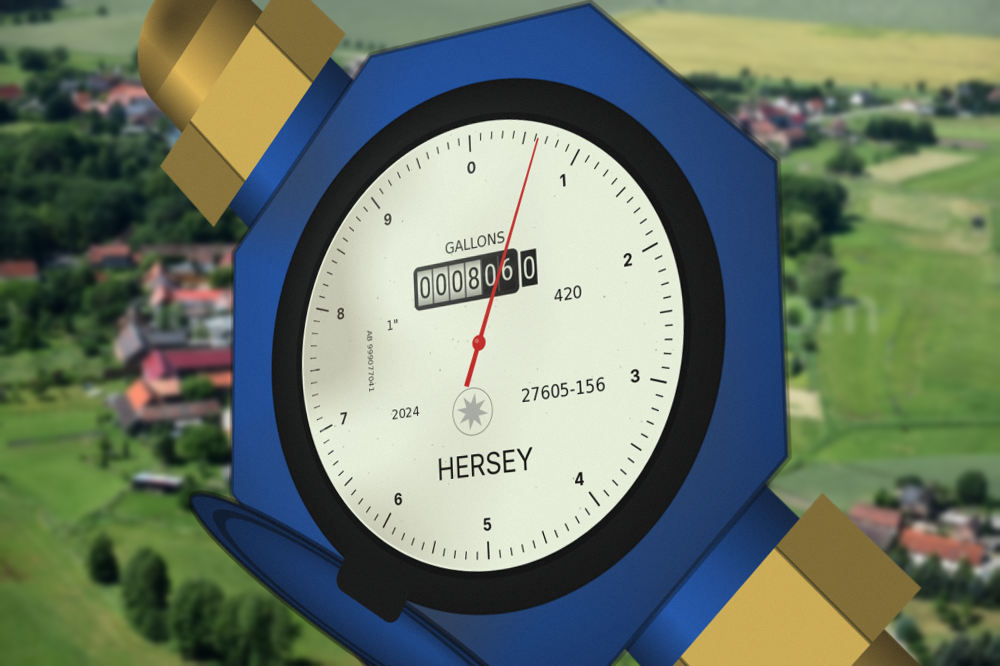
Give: 8060.6 gal
